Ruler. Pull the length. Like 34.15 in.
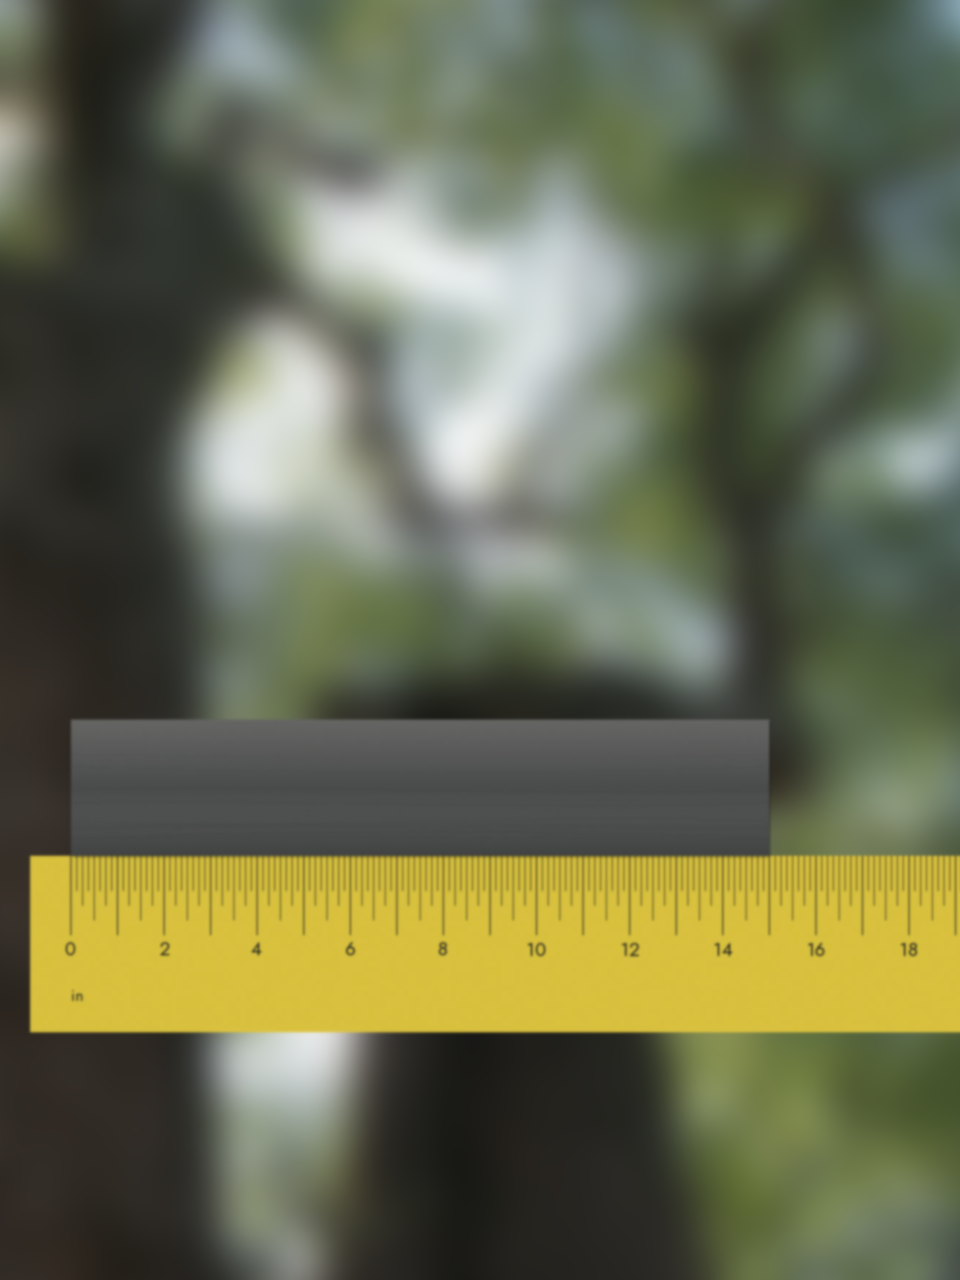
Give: 15 in
